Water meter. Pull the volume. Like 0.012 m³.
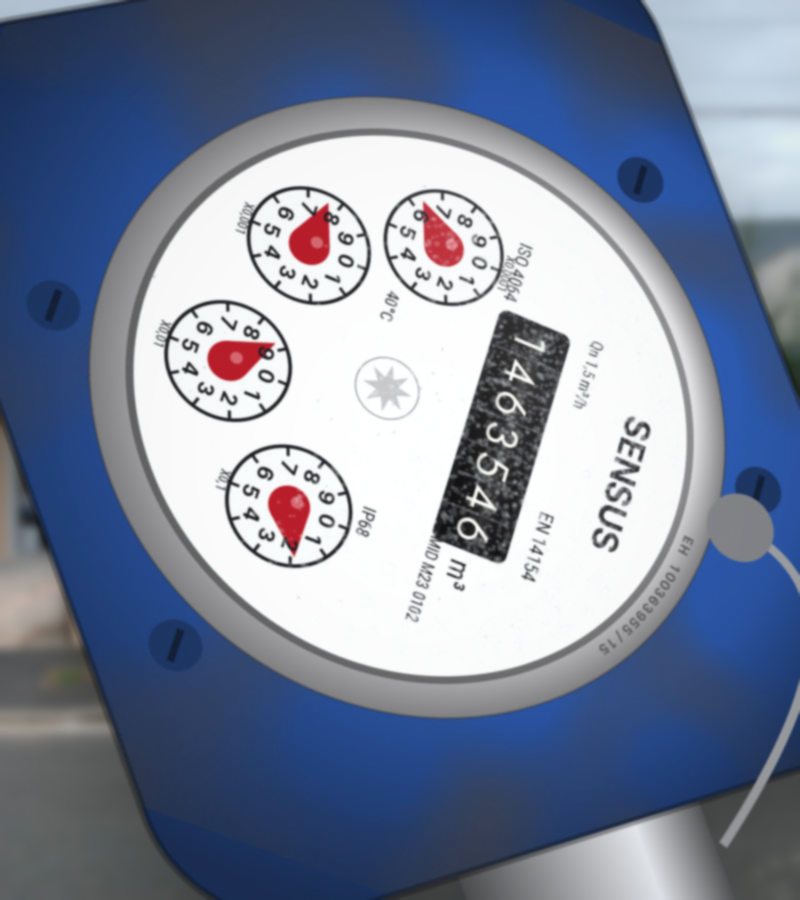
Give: 1463546.1876 m³
